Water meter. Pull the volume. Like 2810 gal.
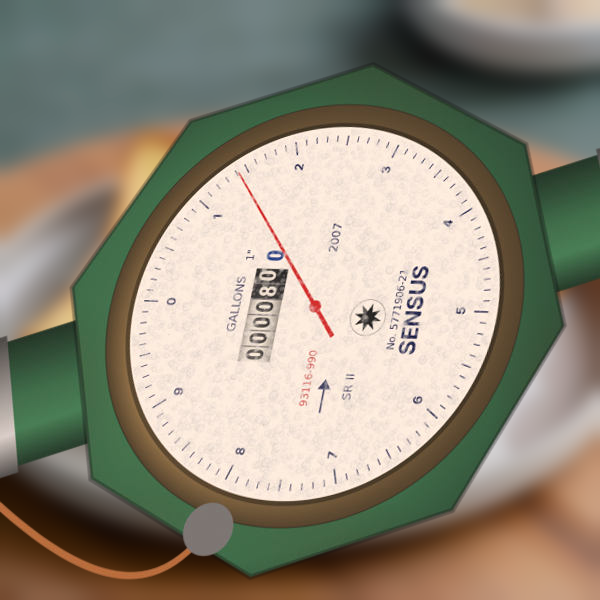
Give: 801.4 gal
